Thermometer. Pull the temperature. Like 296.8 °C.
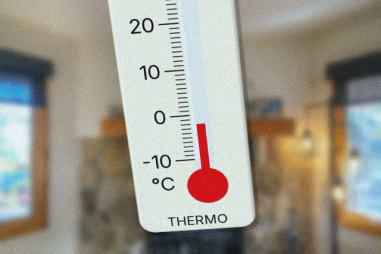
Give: -2 °C
